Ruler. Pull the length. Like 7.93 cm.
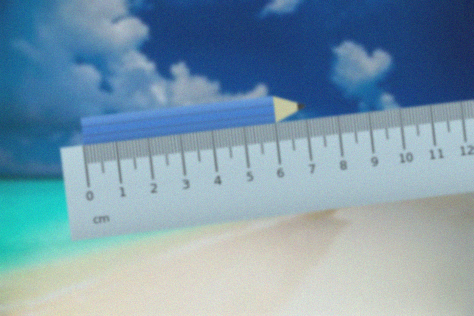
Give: 7 cm
